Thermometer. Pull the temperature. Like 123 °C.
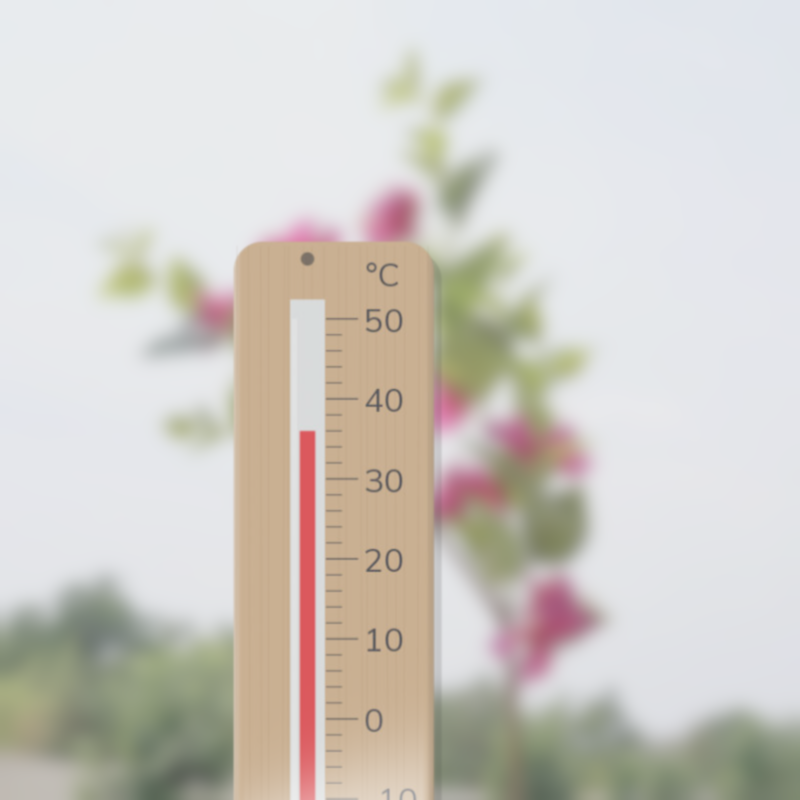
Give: 36 °C
